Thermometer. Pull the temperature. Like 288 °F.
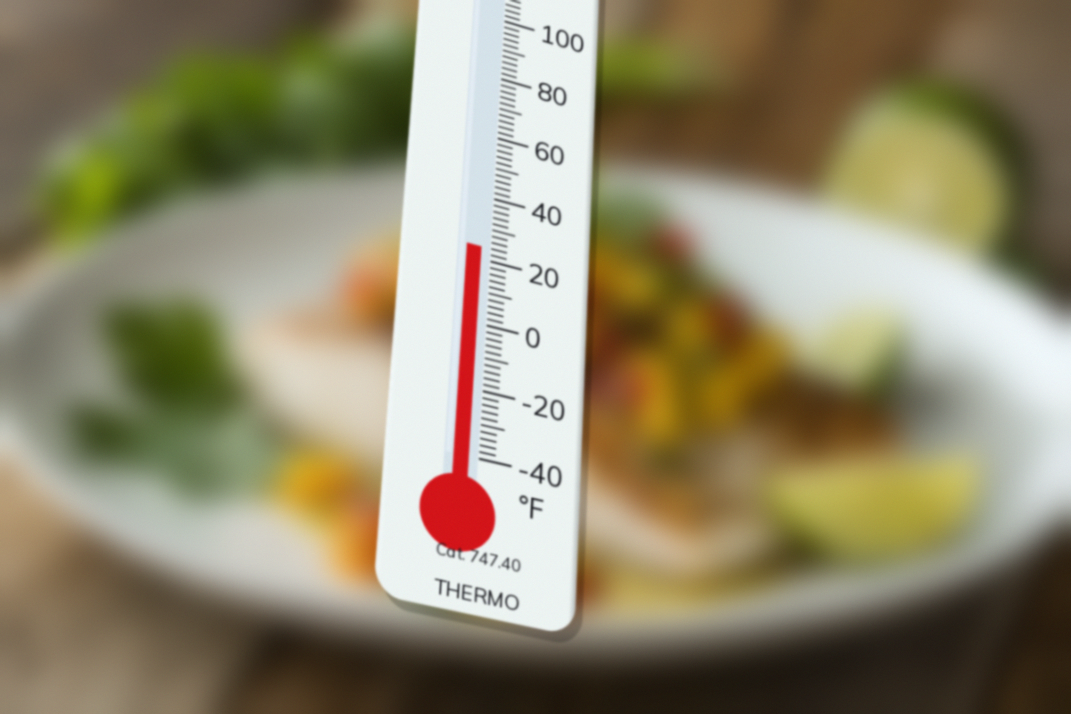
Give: 24 °F
